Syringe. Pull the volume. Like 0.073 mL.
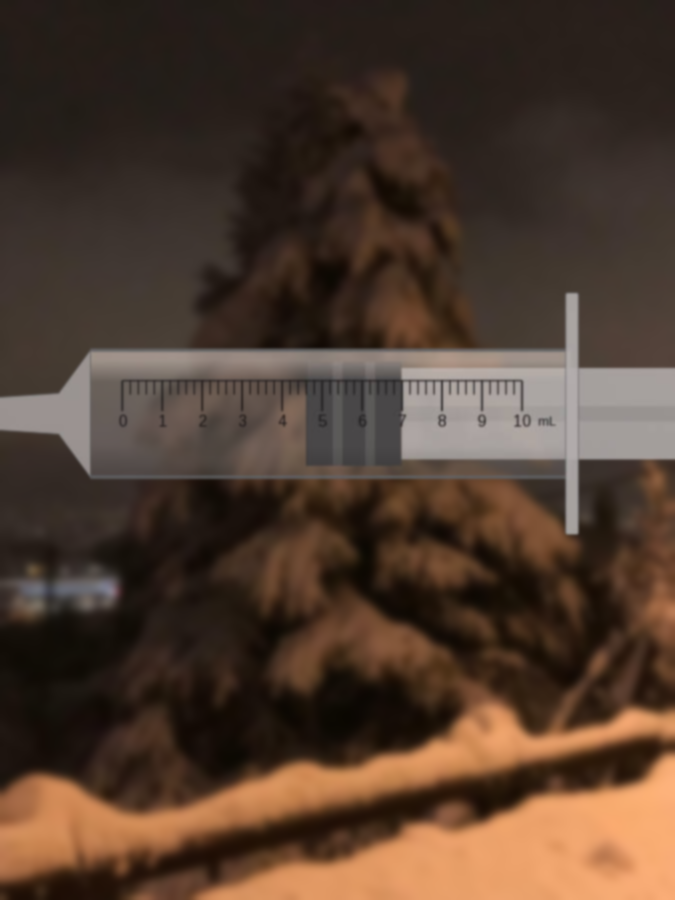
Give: 4.6 mL
